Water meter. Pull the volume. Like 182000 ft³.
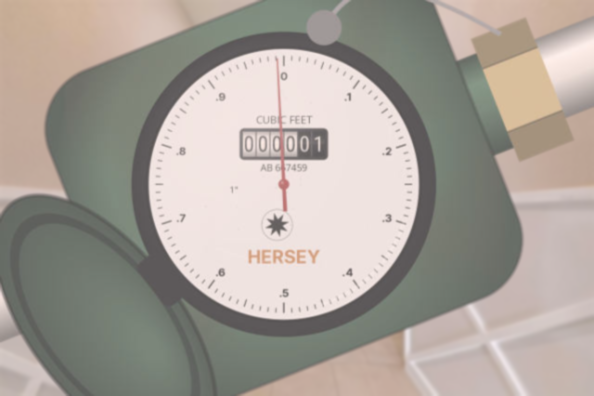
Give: 0.99 ft³
